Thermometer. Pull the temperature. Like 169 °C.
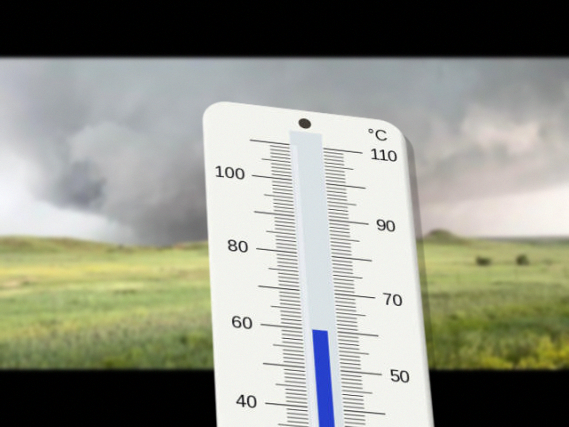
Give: 60 °C
